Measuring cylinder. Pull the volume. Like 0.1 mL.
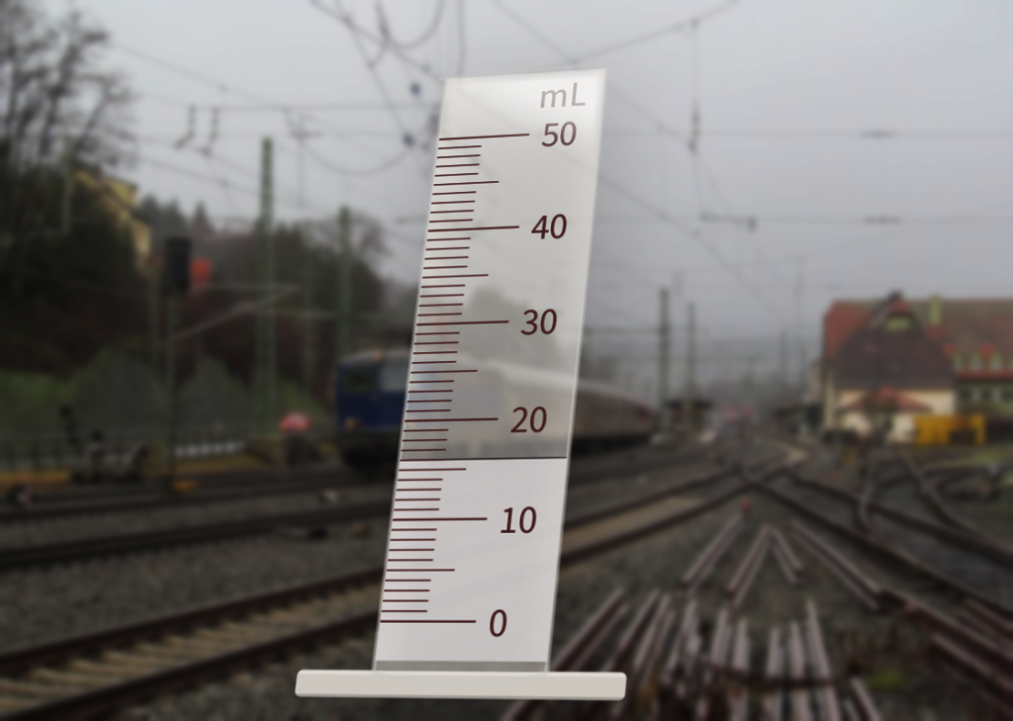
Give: 16 mL
